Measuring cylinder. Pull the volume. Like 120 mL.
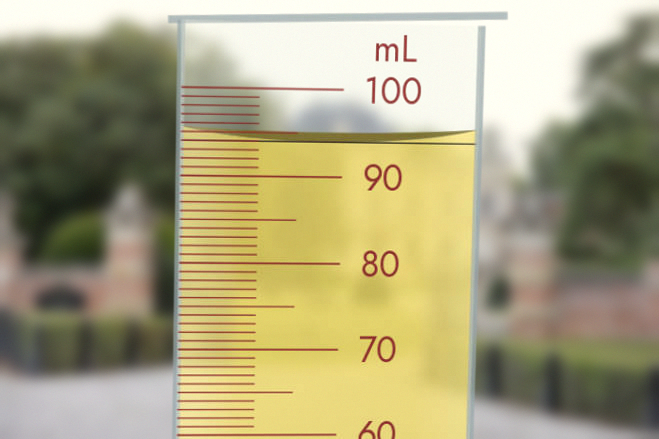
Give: 94 mL
